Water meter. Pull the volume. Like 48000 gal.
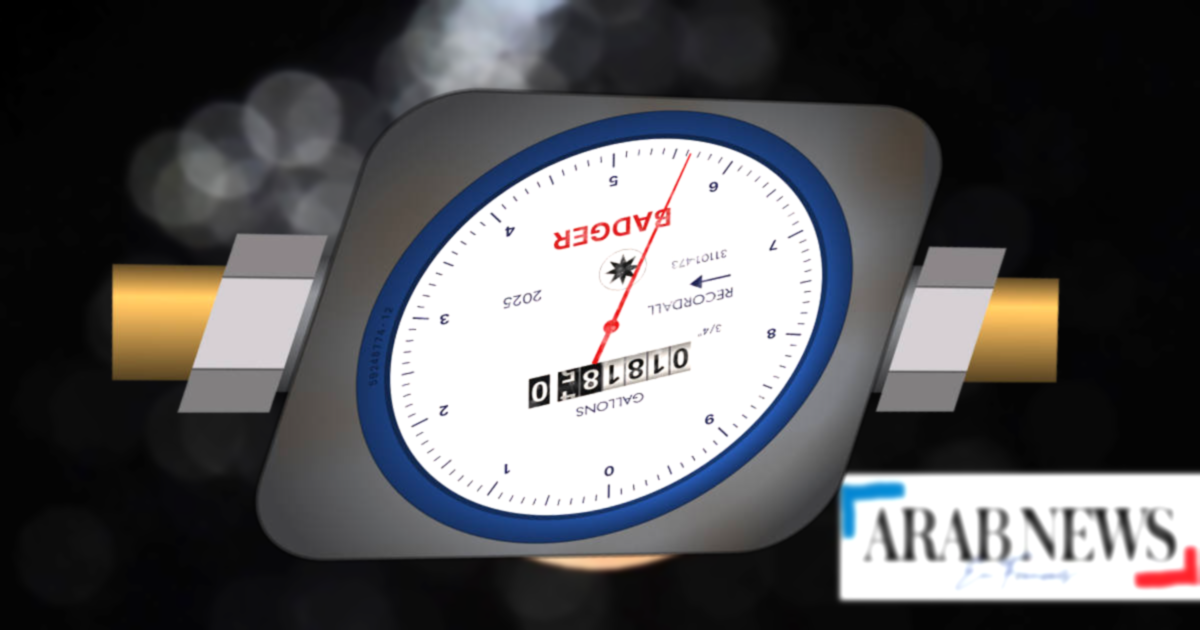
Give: 181845.6 gal
